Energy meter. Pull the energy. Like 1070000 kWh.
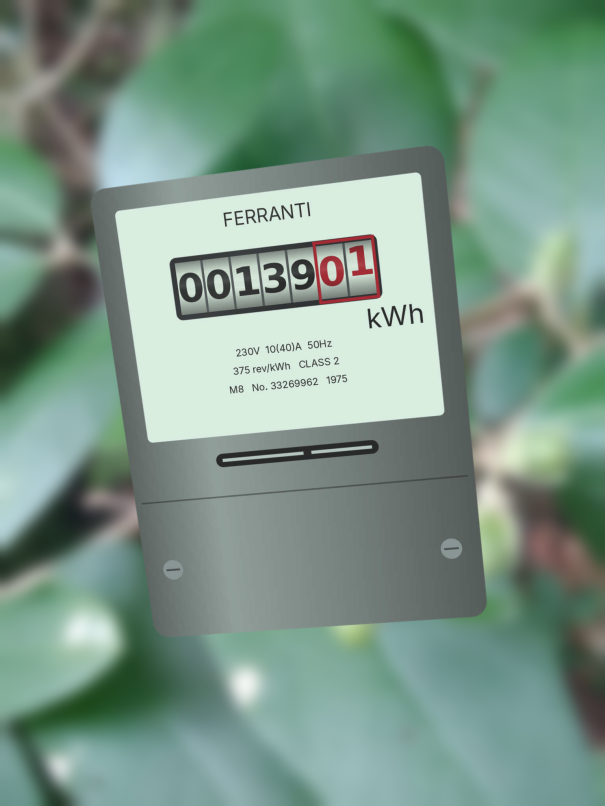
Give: 139.01 kWh
